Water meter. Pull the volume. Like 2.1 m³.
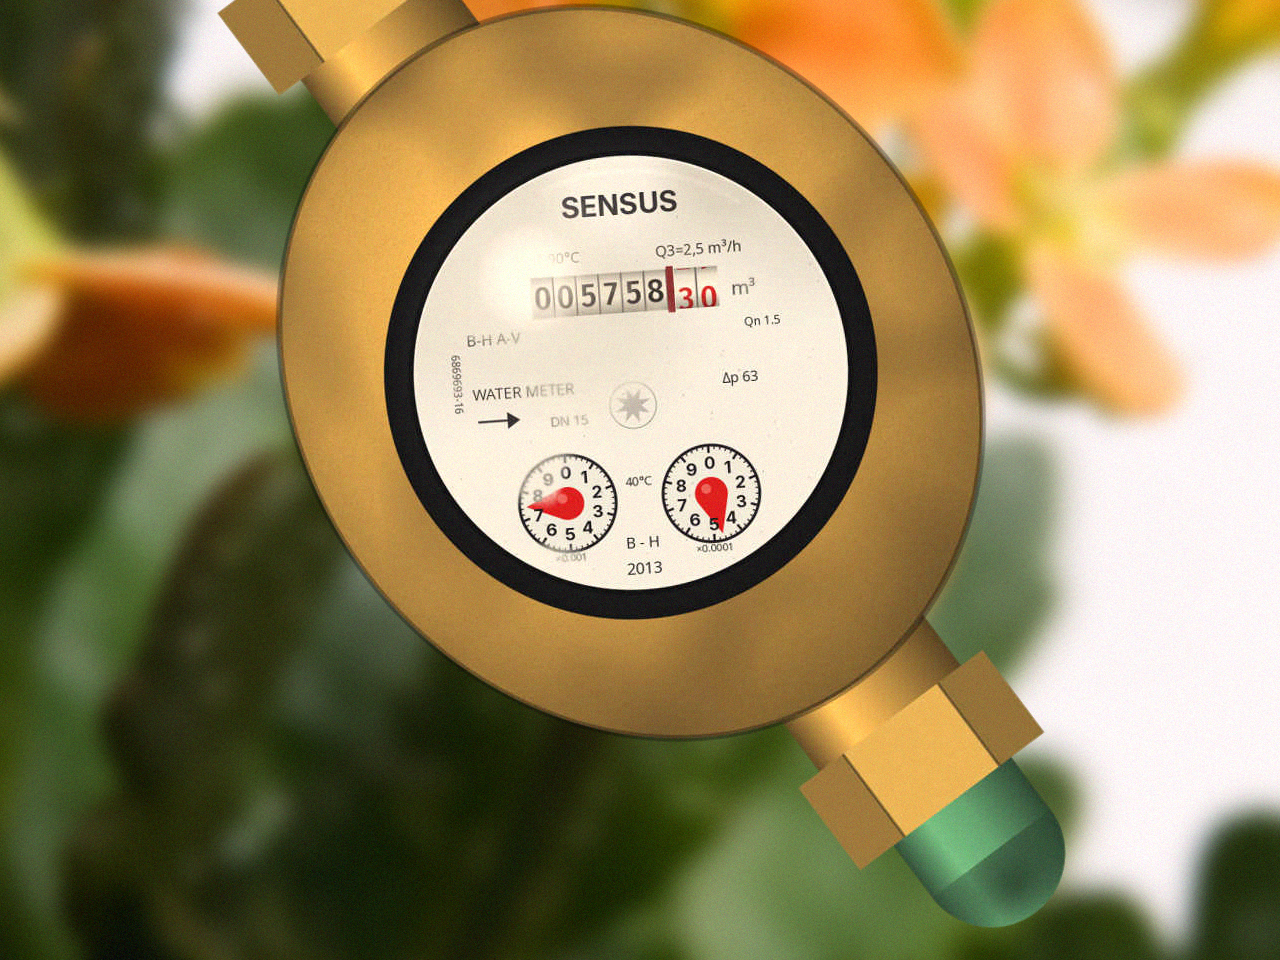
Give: 5758.2974 m³
